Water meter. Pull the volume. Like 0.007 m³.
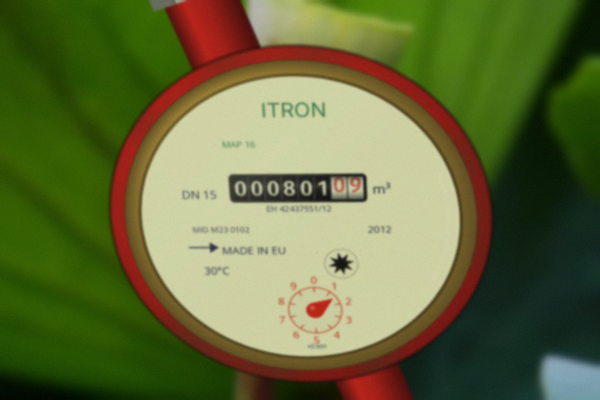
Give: 801.091 m³
